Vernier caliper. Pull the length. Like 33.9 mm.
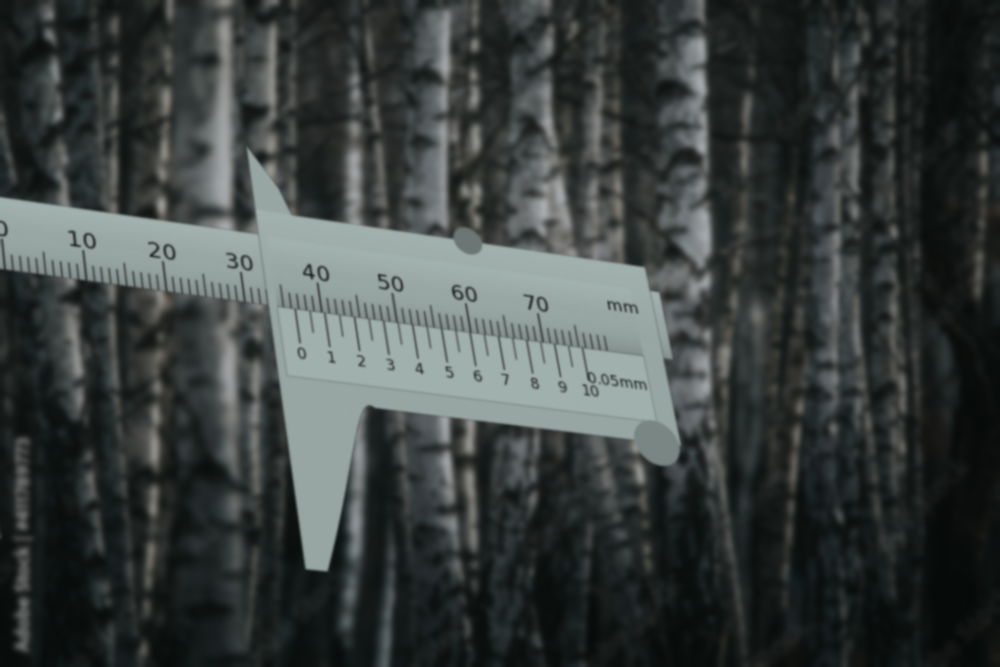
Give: 36.5 mm
